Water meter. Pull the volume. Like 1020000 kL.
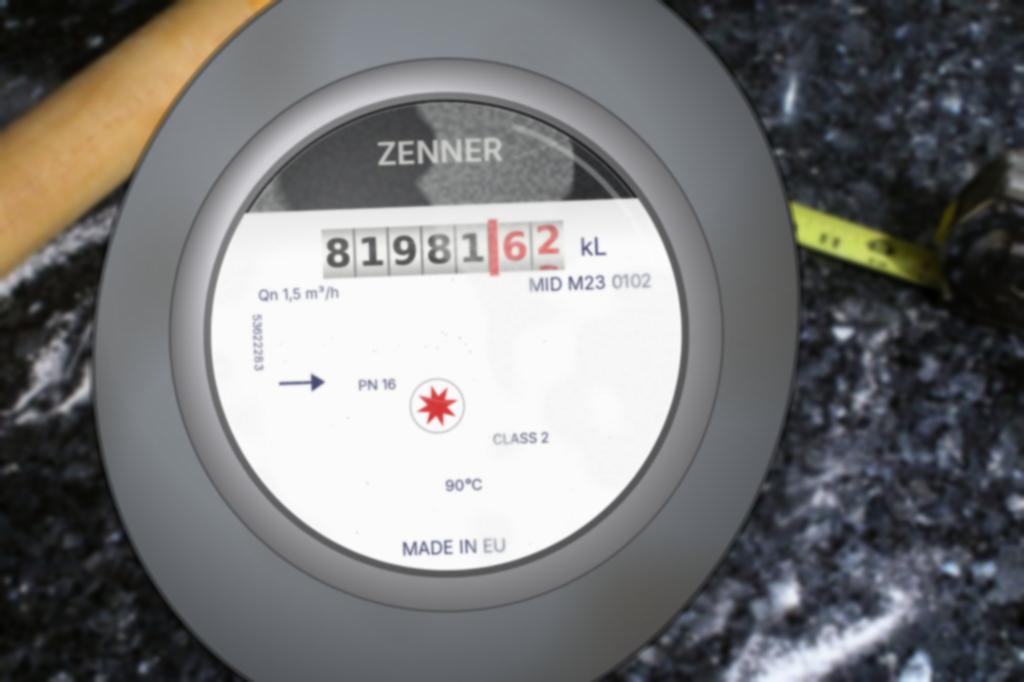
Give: 81981.62 kL
